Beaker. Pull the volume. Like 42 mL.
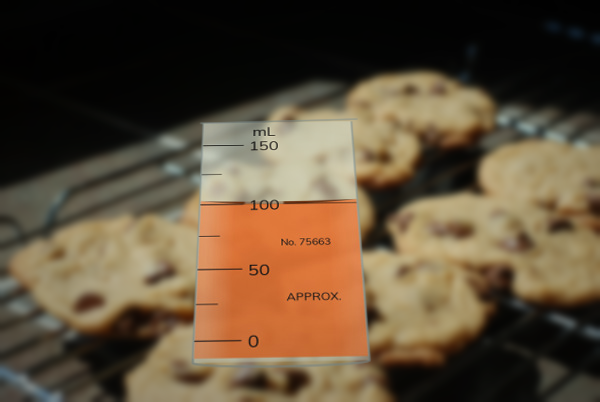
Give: 100 mL
